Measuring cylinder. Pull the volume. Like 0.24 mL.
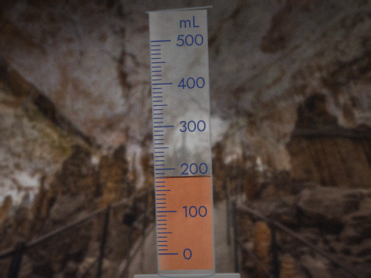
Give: 180 mL
